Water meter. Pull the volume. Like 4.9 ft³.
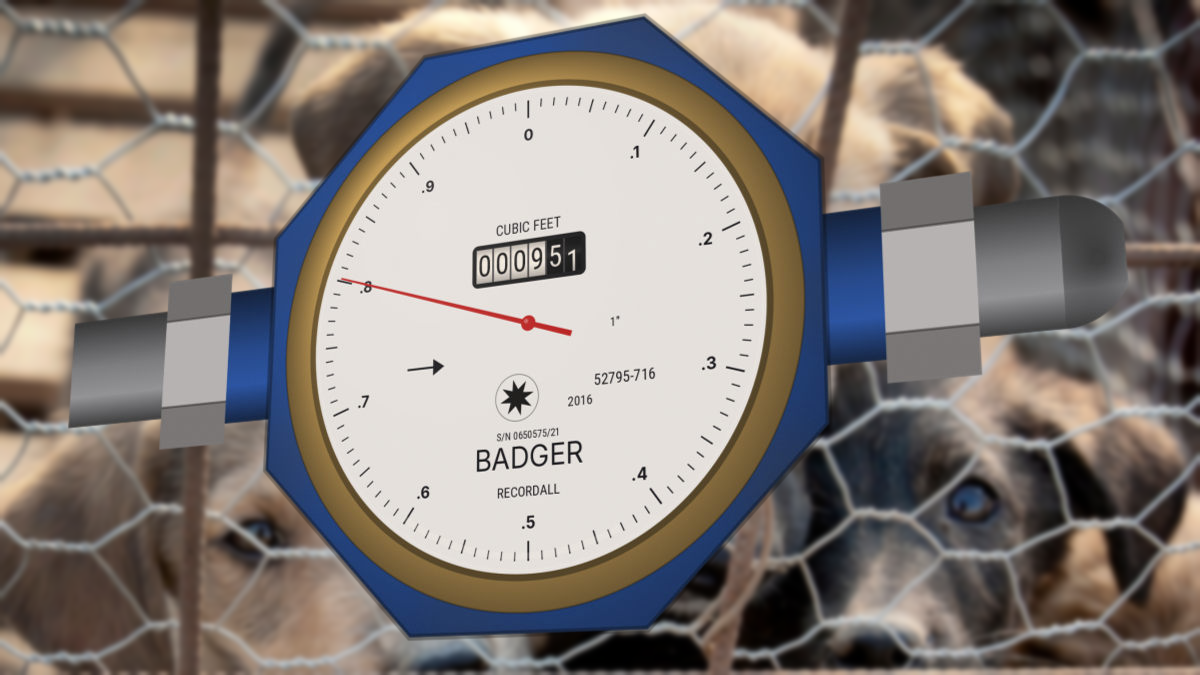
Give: 950.80 ft³
